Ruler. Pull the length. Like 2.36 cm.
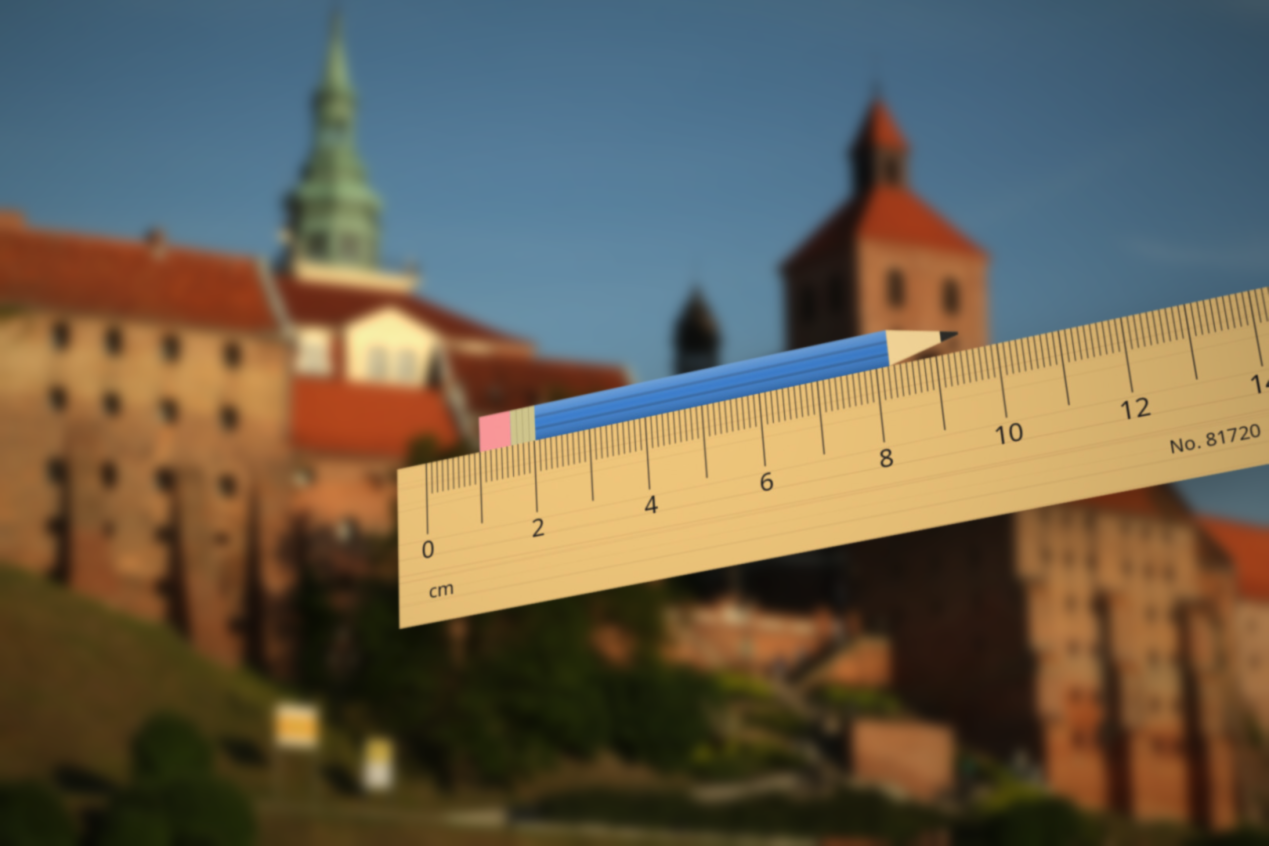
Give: 8.4 cm
